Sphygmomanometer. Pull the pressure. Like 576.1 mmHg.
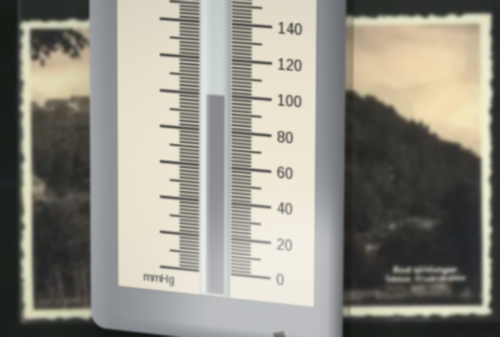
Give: 100 mmHg
